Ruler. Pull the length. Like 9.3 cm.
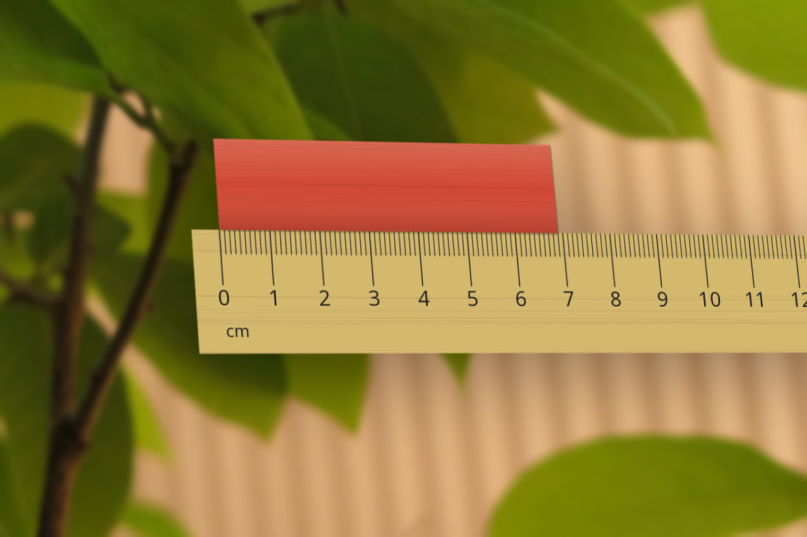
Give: 6.9 cm
